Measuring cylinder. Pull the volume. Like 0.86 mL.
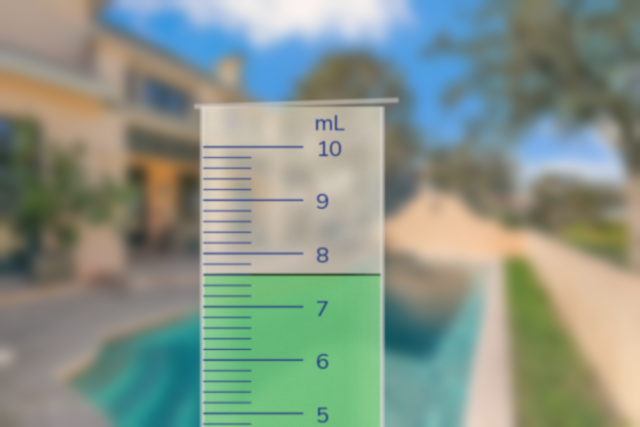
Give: 7.6 mL
